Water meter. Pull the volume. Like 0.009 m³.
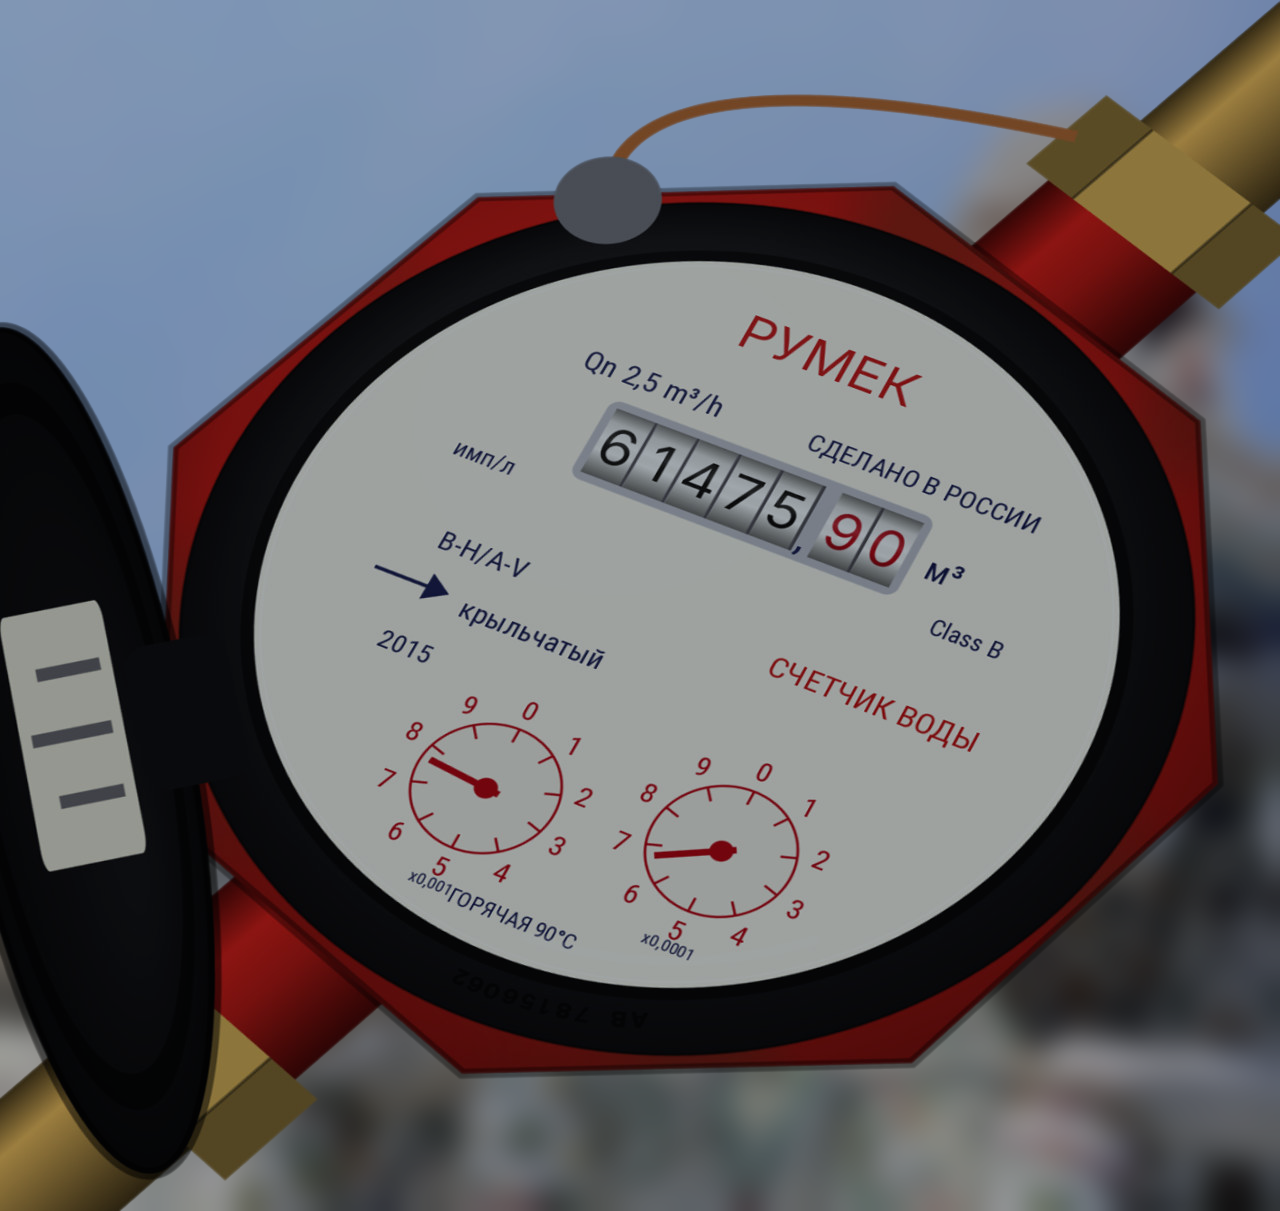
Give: 61475.9076 m³
